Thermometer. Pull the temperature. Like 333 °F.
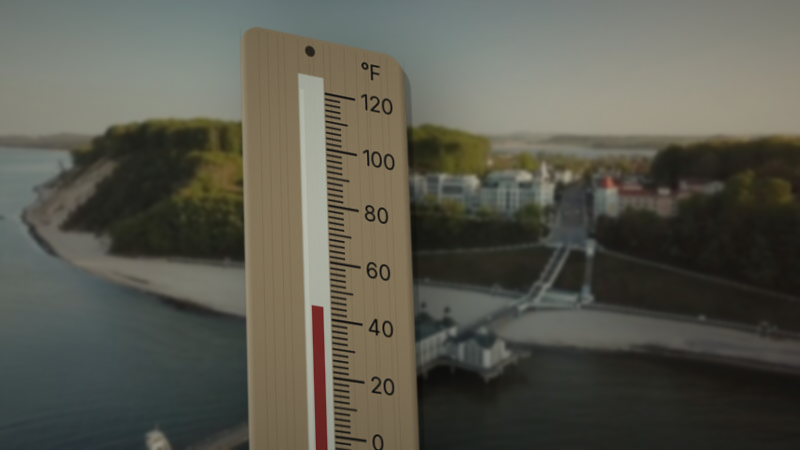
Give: 44 °F
